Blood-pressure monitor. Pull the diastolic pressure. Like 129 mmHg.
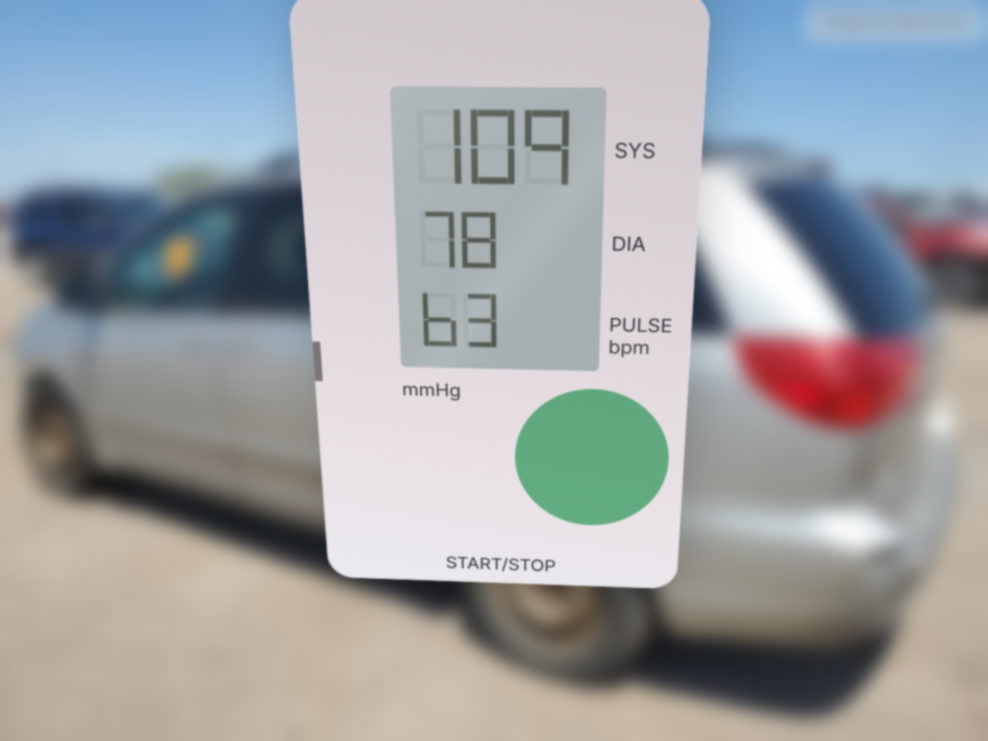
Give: 78 mmHg
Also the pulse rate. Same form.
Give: 63 bpm
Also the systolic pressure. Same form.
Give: 109 mmHg
